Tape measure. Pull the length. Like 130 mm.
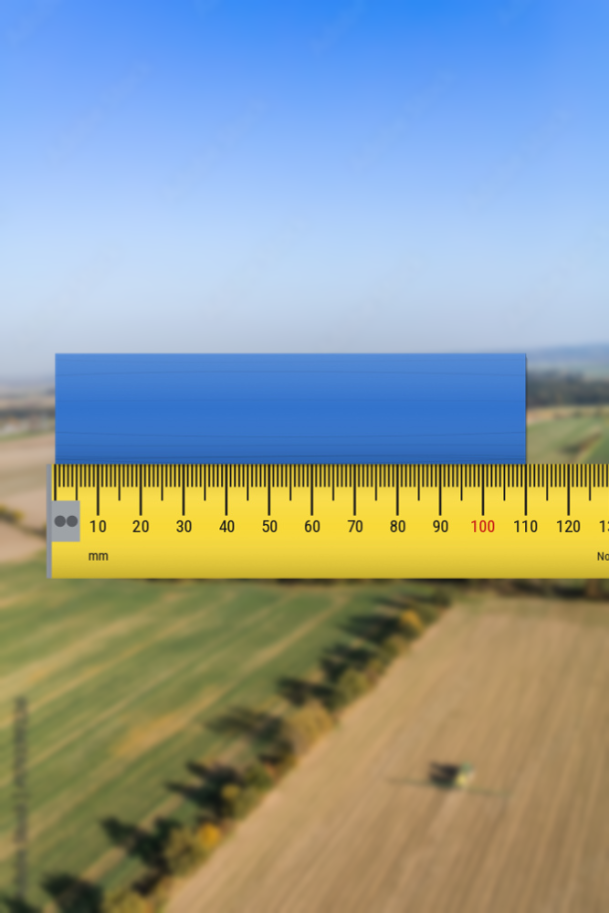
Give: 110 mm
